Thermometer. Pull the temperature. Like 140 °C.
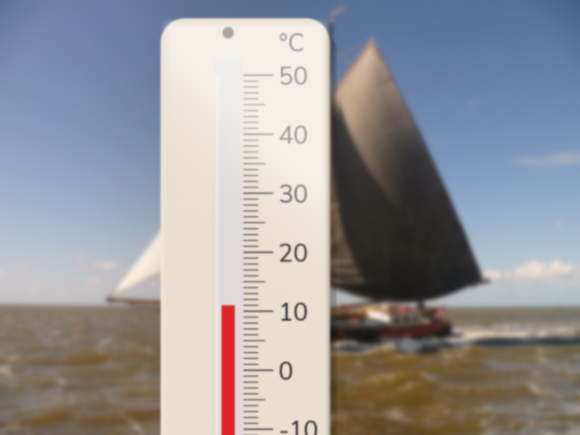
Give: 11 °C
